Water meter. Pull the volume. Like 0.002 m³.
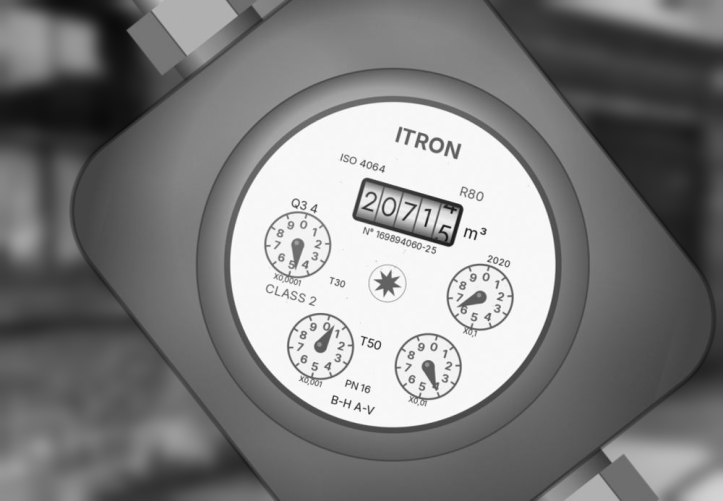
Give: 20714.6404 m³
